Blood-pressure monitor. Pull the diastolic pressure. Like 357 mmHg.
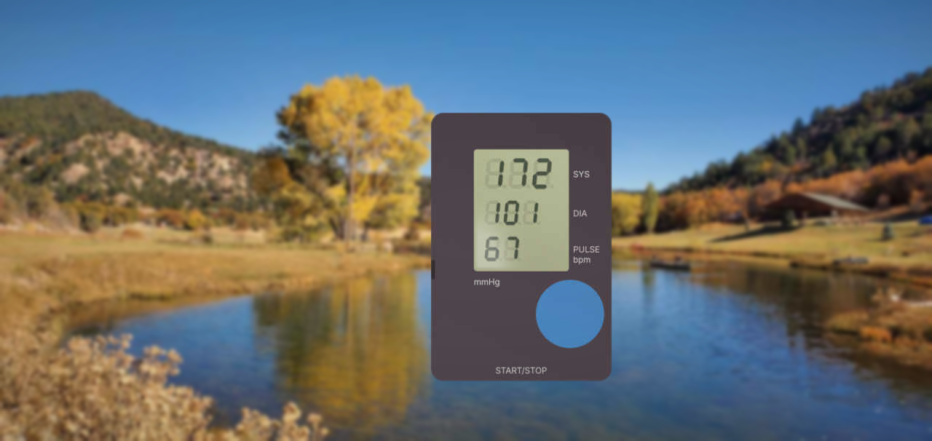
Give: 101 mmHg
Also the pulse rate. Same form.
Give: 67 bpm
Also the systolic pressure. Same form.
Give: 172 mmHg
